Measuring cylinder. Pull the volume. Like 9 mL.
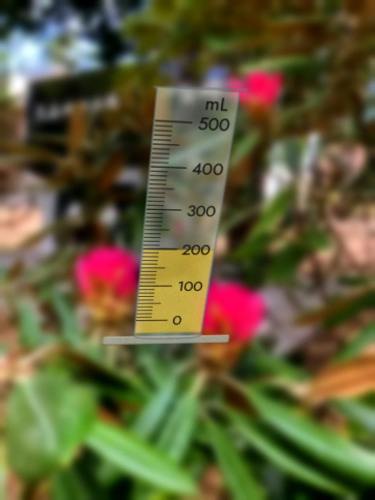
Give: 200 mL
